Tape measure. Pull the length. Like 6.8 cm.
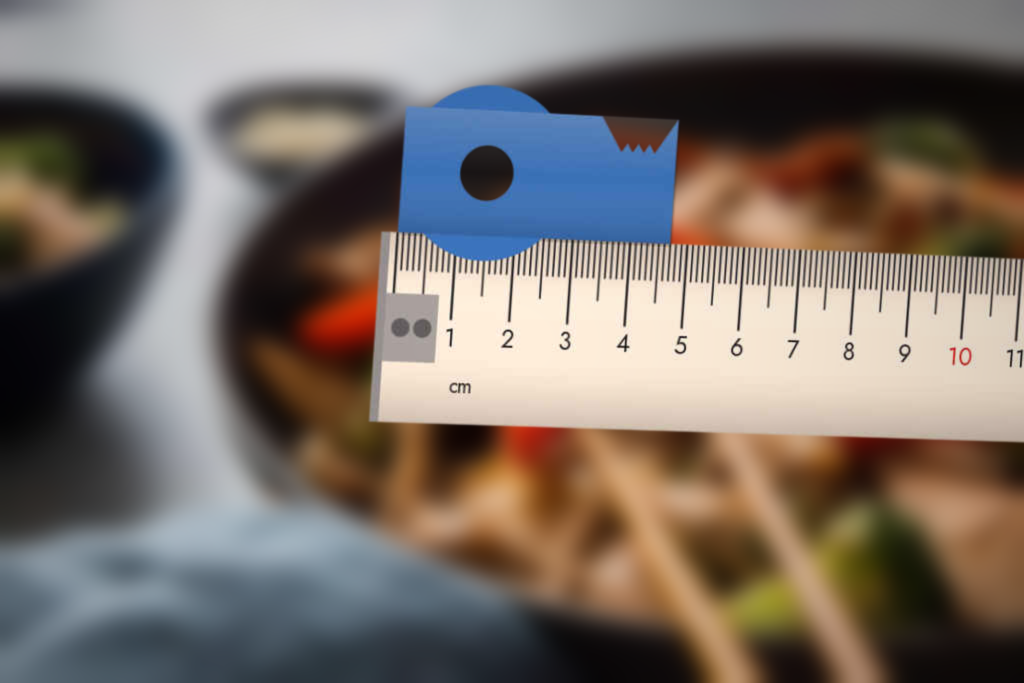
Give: 4.7 cm
